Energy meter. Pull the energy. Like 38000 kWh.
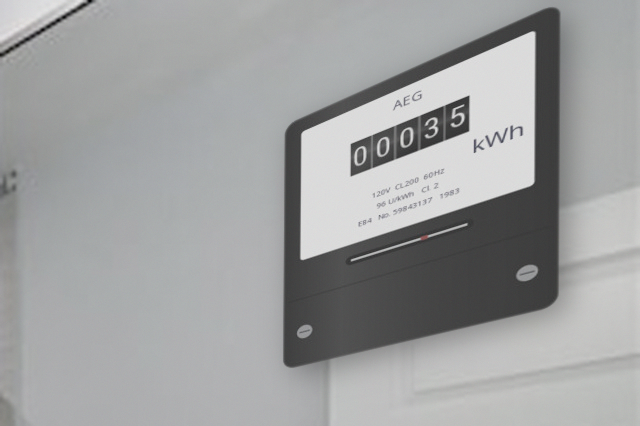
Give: 35 kWh
